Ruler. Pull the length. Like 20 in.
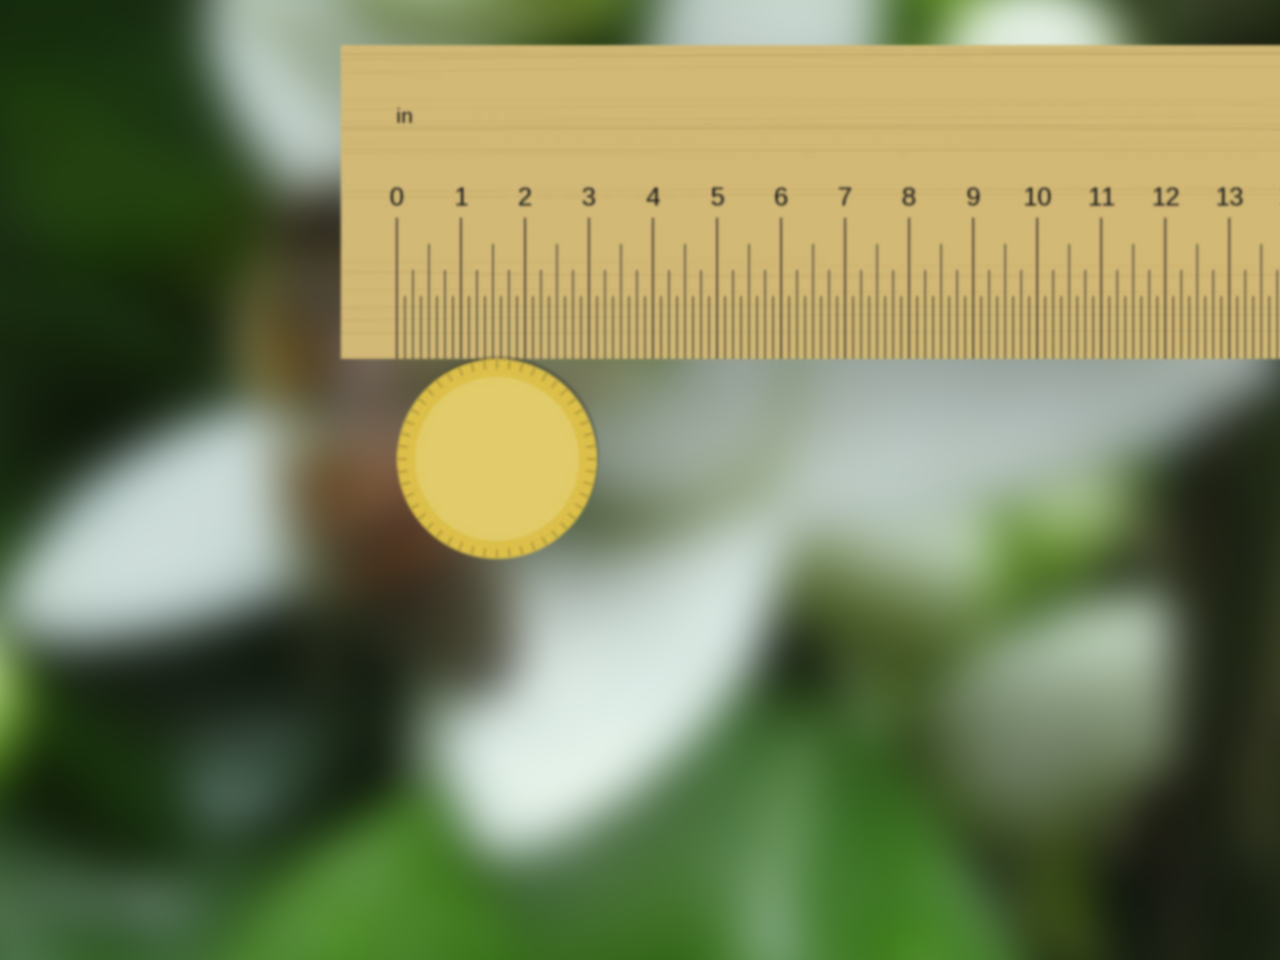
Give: 3.125 in
